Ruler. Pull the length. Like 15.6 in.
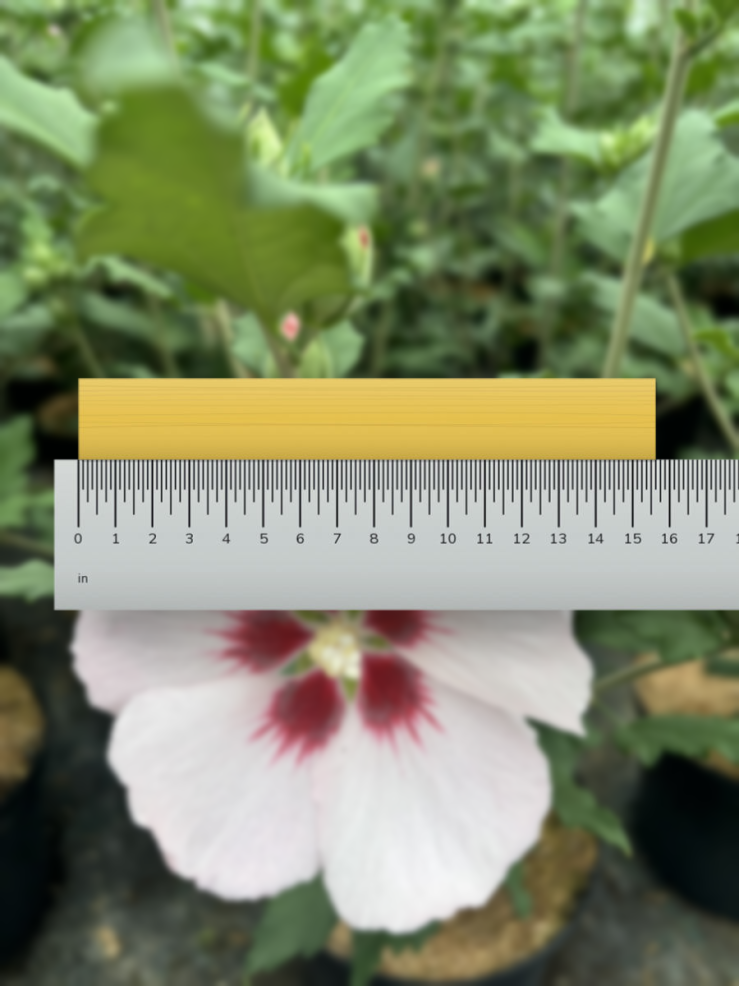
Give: 15.625 in
